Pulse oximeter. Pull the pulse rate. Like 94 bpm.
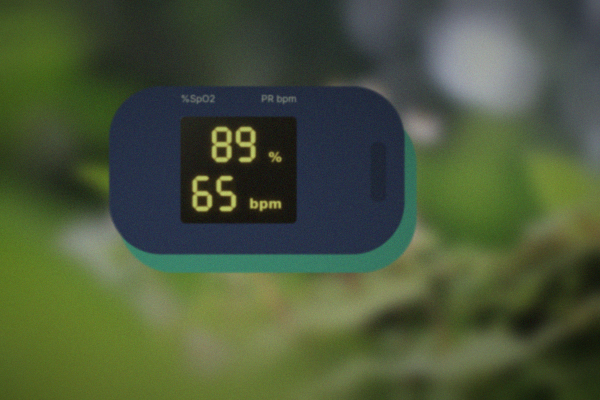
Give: 65 bpm
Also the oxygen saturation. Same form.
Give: 89 %
